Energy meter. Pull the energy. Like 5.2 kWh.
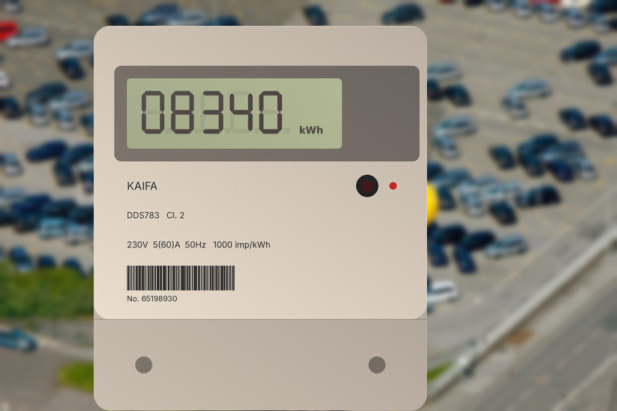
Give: 8340 kWh
